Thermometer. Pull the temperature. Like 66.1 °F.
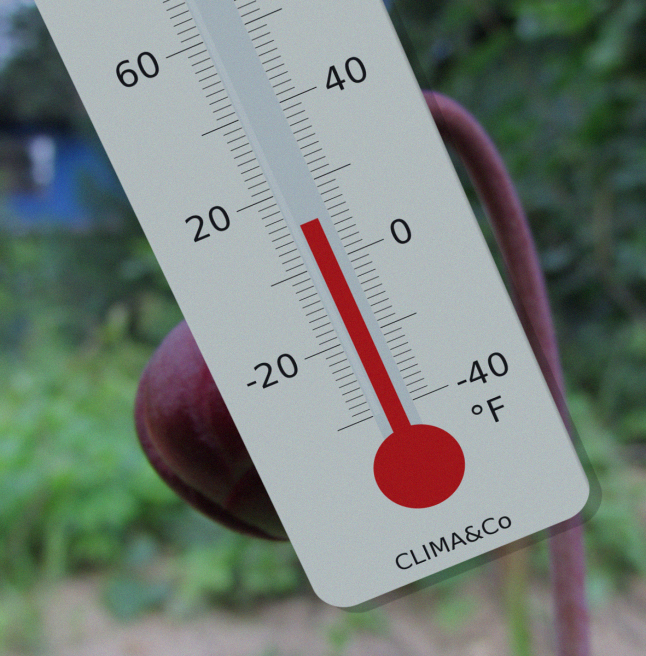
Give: 11 °F
